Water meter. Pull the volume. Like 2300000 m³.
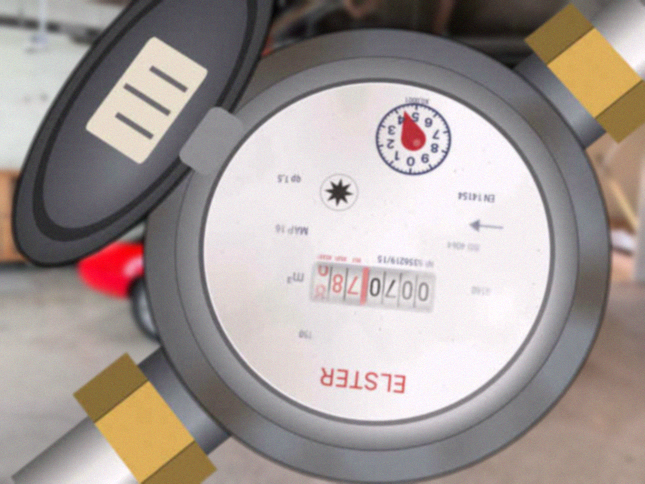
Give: 70.7884 m³
